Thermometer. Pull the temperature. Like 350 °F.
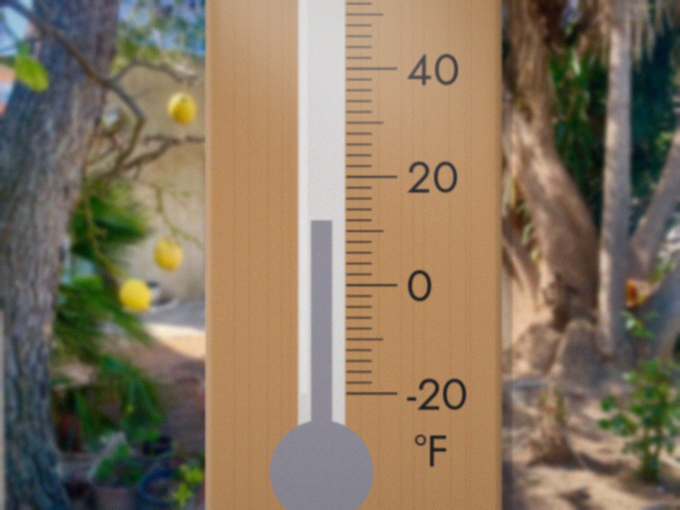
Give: 12 °F
